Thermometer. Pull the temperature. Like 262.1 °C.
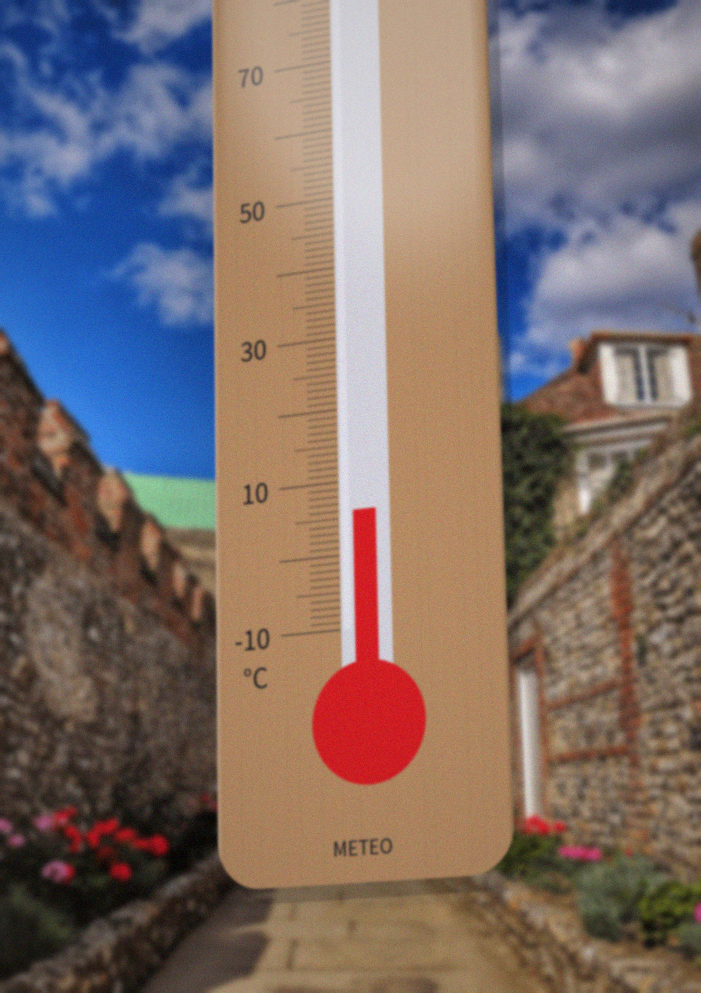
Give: 6 °C
